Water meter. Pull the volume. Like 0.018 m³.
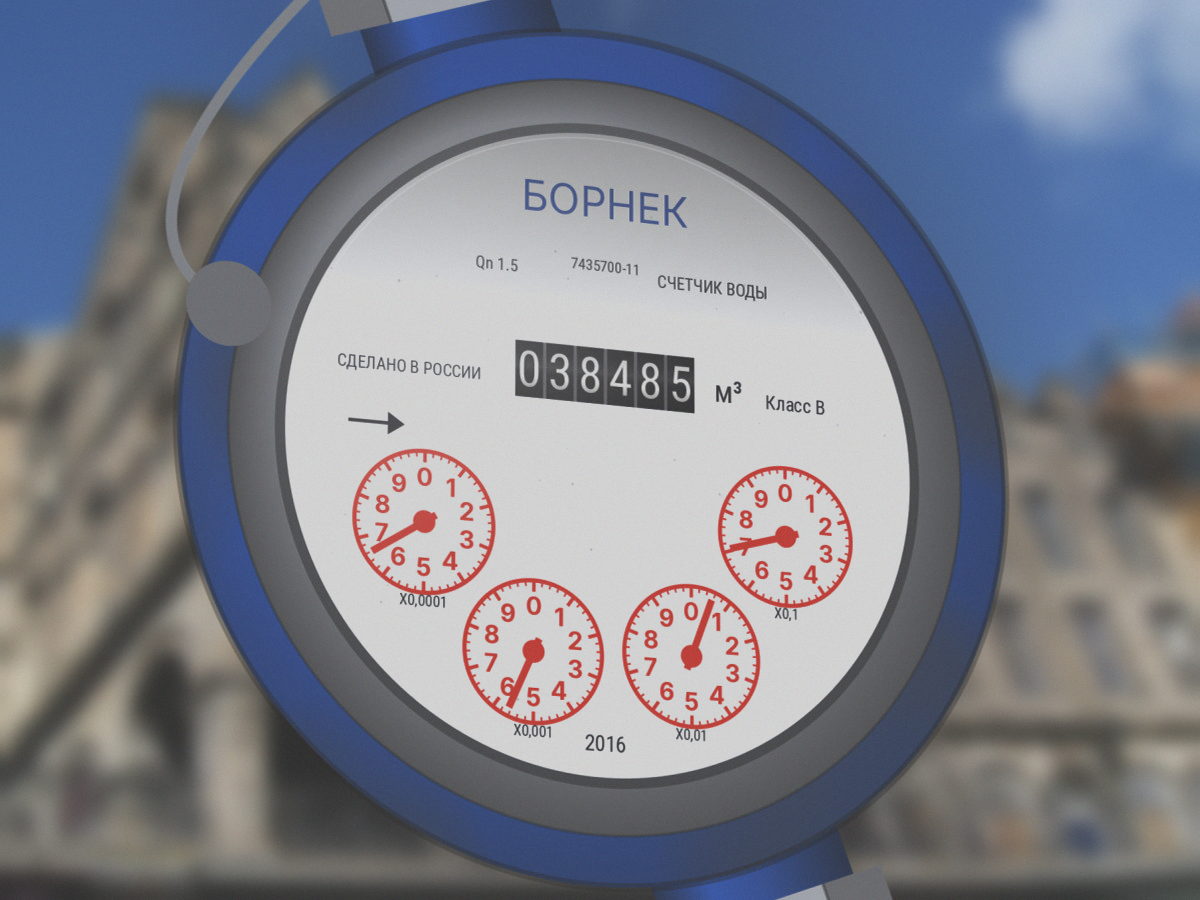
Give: 38485.7056 m³
